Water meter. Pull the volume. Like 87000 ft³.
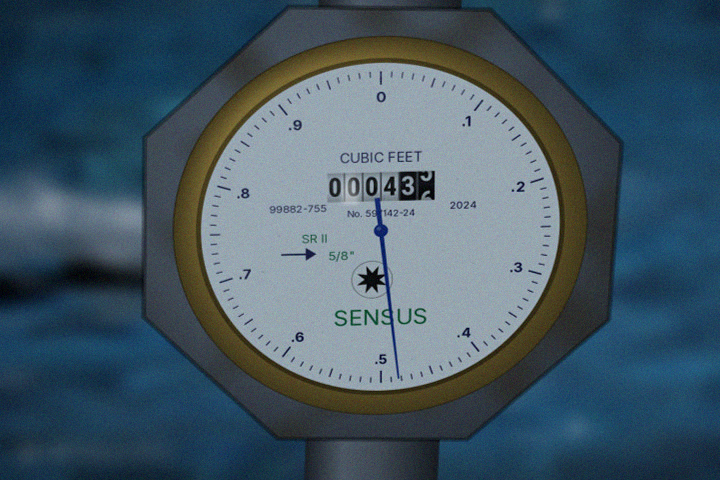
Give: 435.48 ft³
